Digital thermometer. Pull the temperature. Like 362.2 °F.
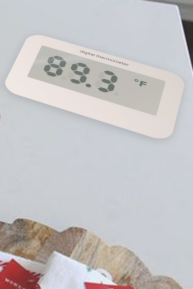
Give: 89.3 °F
